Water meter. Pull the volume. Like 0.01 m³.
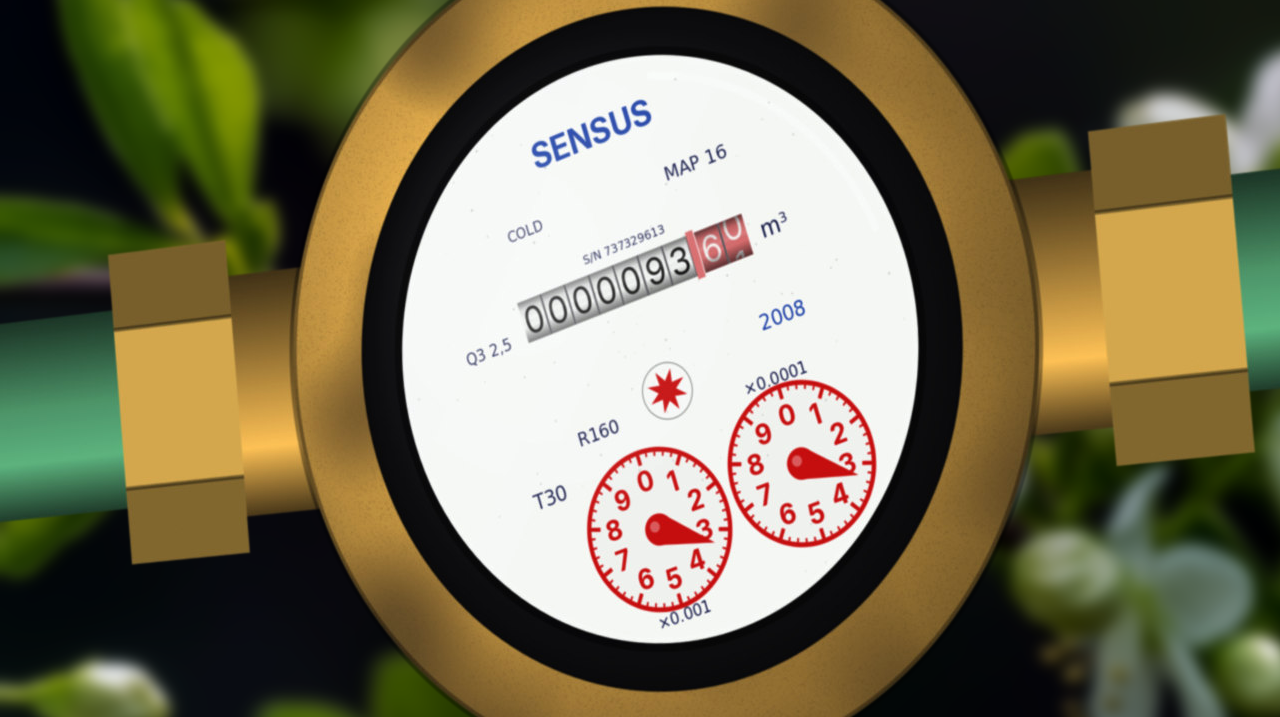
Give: 93.6033 m³
